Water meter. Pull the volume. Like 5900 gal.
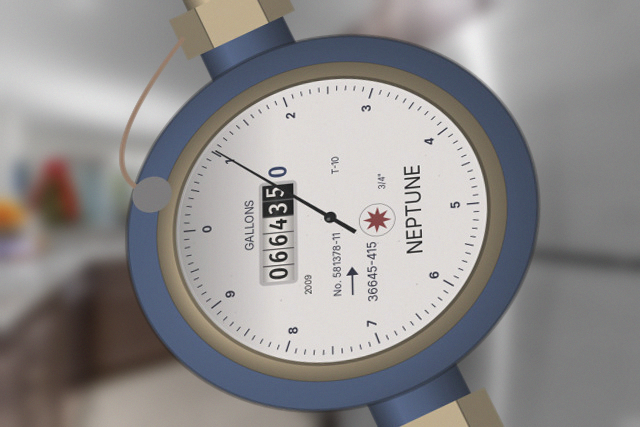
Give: 664351.0 gal
